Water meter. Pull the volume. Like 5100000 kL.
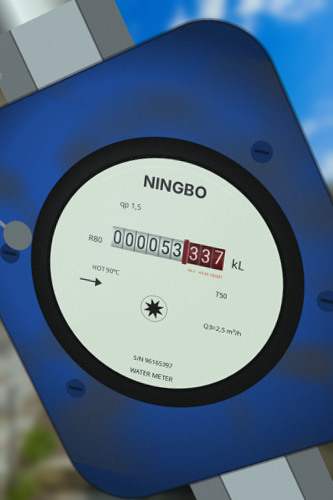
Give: 53.337 kL
